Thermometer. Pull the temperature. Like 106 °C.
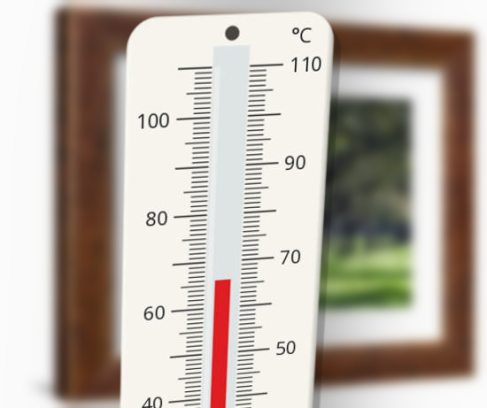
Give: 66 °C
